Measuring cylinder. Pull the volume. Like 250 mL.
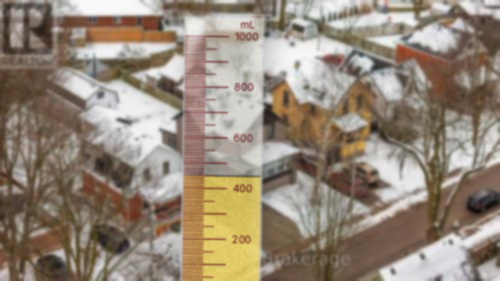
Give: 450 mL
